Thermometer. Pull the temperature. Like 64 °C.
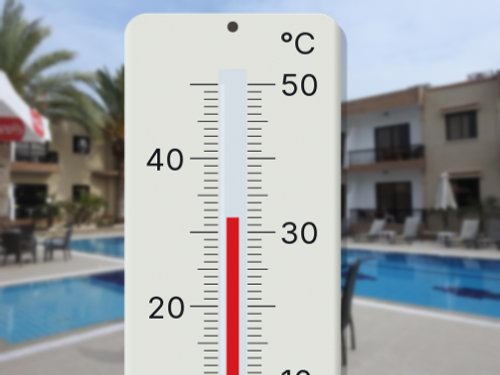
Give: 32 °C
